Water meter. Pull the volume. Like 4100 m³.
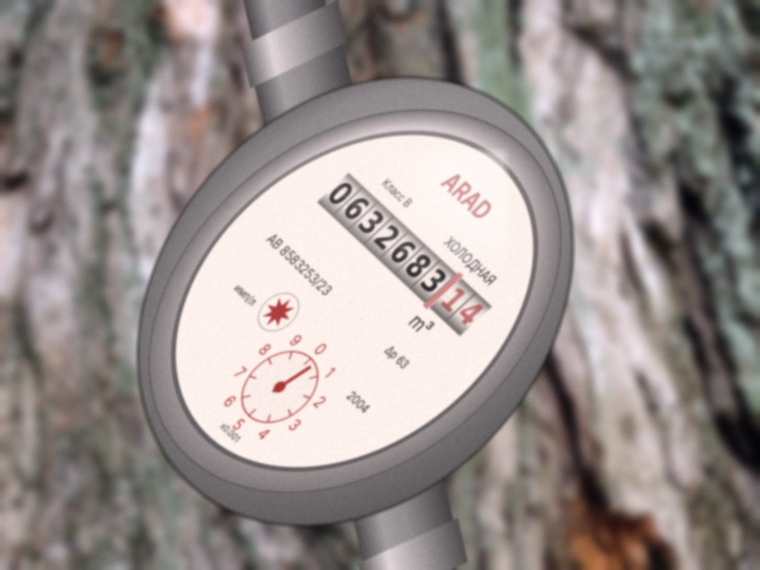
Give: 632683.140 m³
